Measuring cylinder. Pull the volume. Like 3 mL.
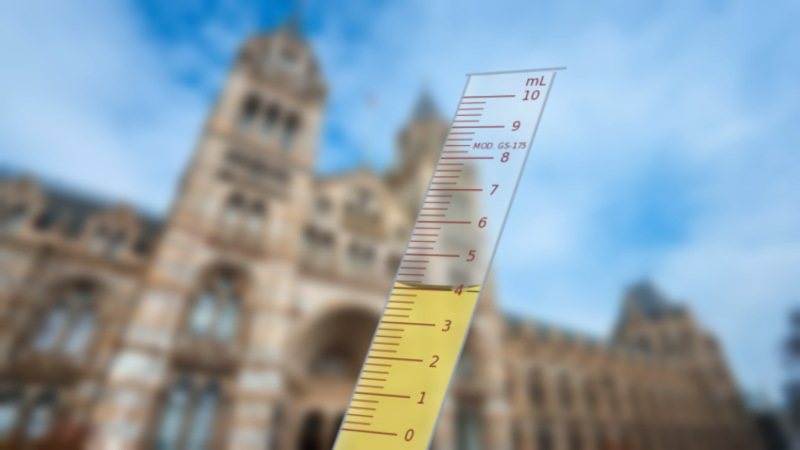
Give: 4 mL
